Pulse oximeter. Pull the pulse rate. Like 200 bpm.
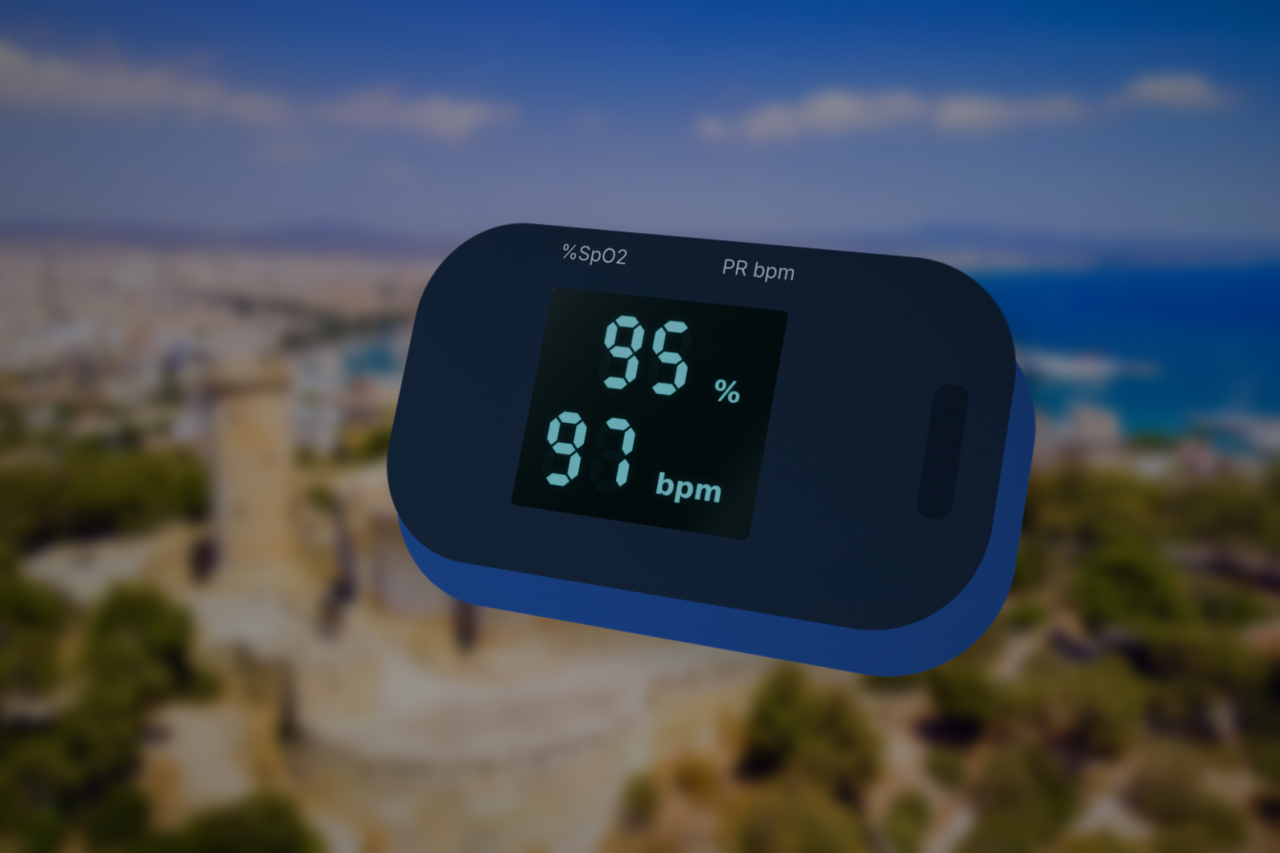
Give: 97 bpm
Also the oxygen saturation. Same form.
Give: 95 %
